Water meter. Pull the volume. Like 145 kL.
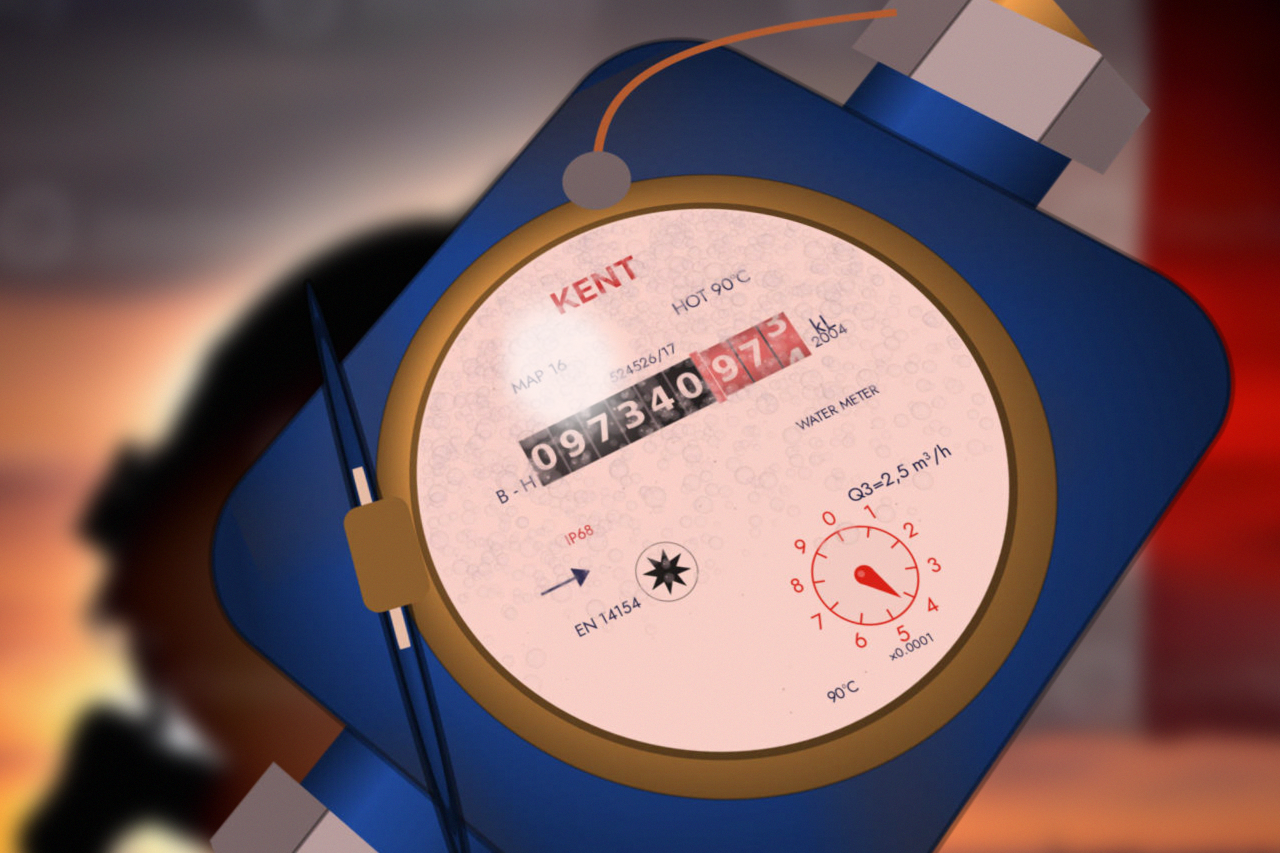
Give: 97340.9734 kL
